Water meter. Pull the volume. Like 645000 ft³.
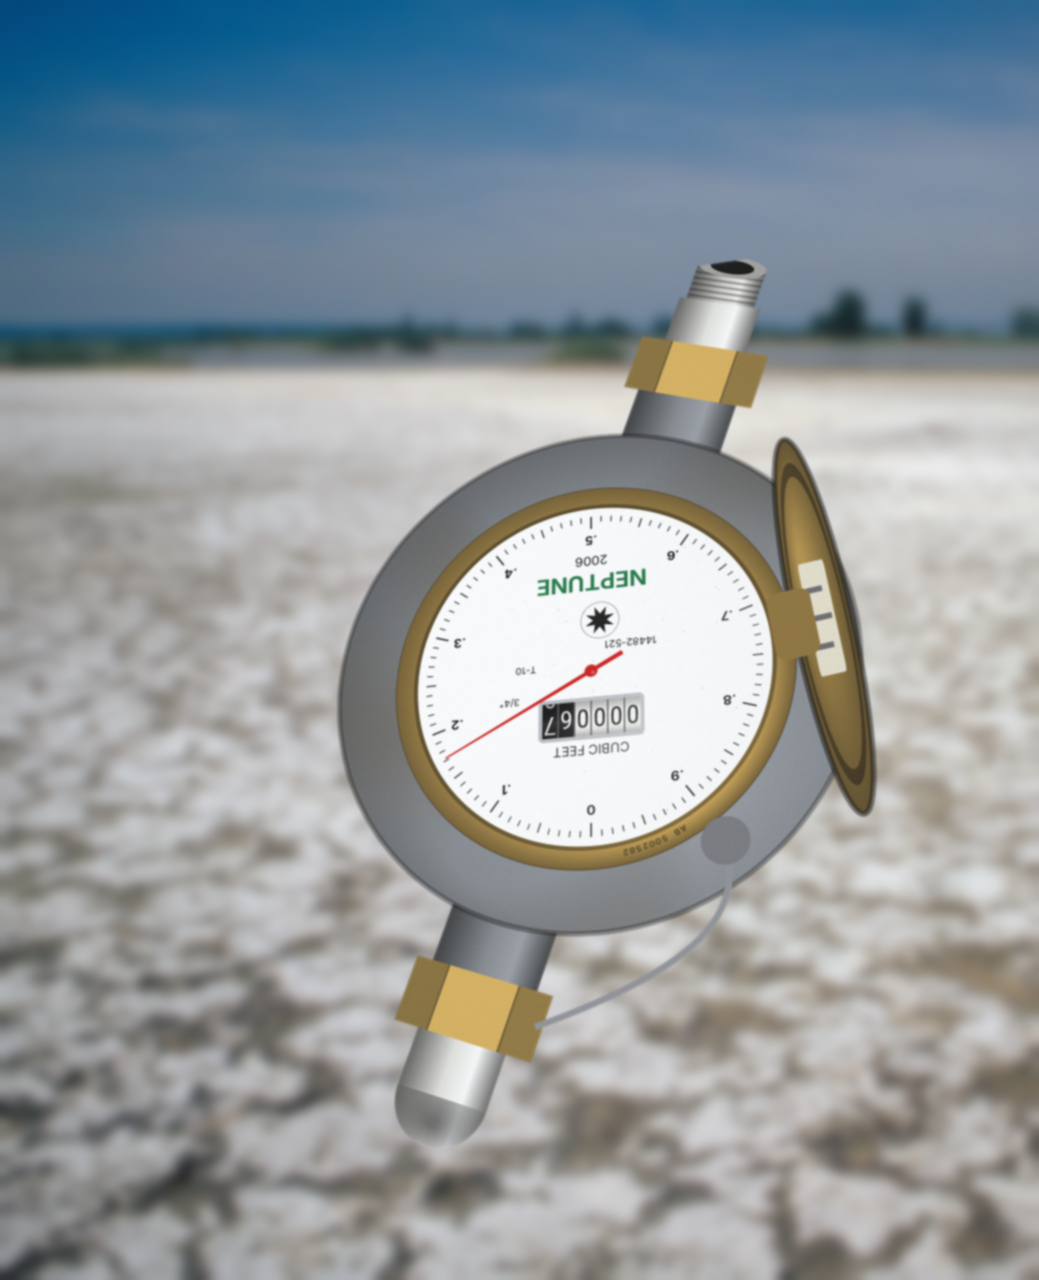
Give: 67.17 ft³
